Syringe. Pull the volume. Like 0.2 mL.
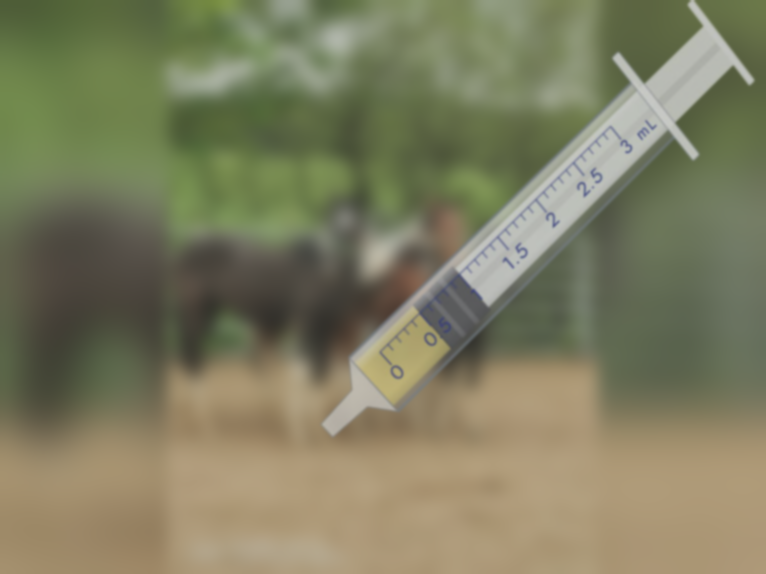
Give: 0.5 mL
